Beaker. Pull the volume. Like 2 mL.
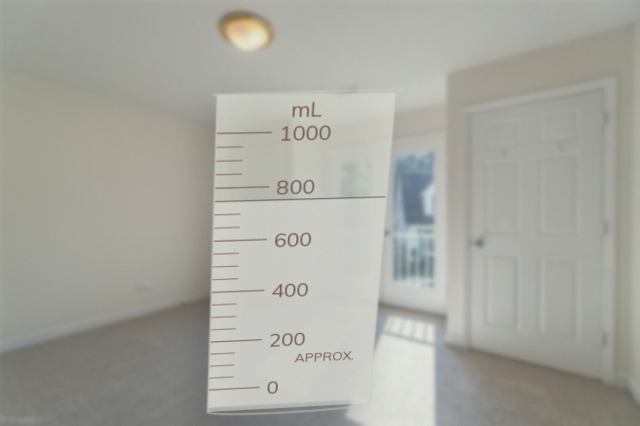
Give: 750 mL
